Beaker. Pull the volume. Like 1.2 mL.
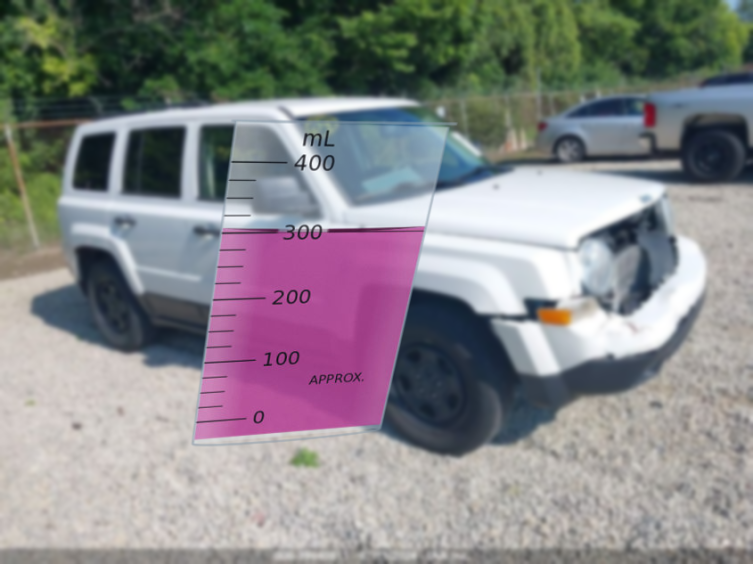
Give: 300 mL
